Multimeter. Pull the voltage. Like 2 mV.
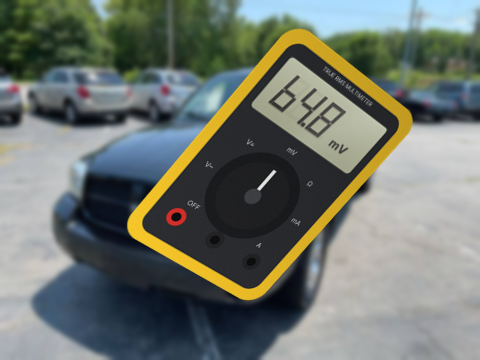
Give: 64.8 mV
